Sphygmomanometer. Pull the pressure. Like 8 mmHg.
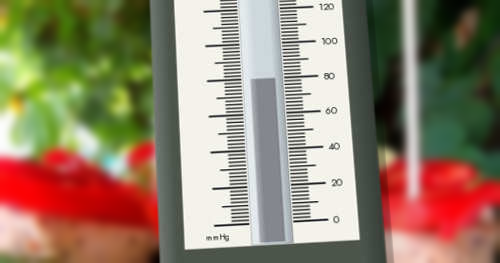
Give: 80 mmHg
